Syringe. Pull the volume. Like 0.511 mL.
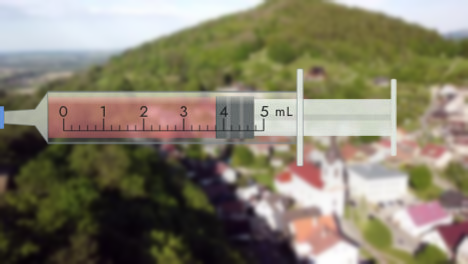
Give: 3.8 mL
